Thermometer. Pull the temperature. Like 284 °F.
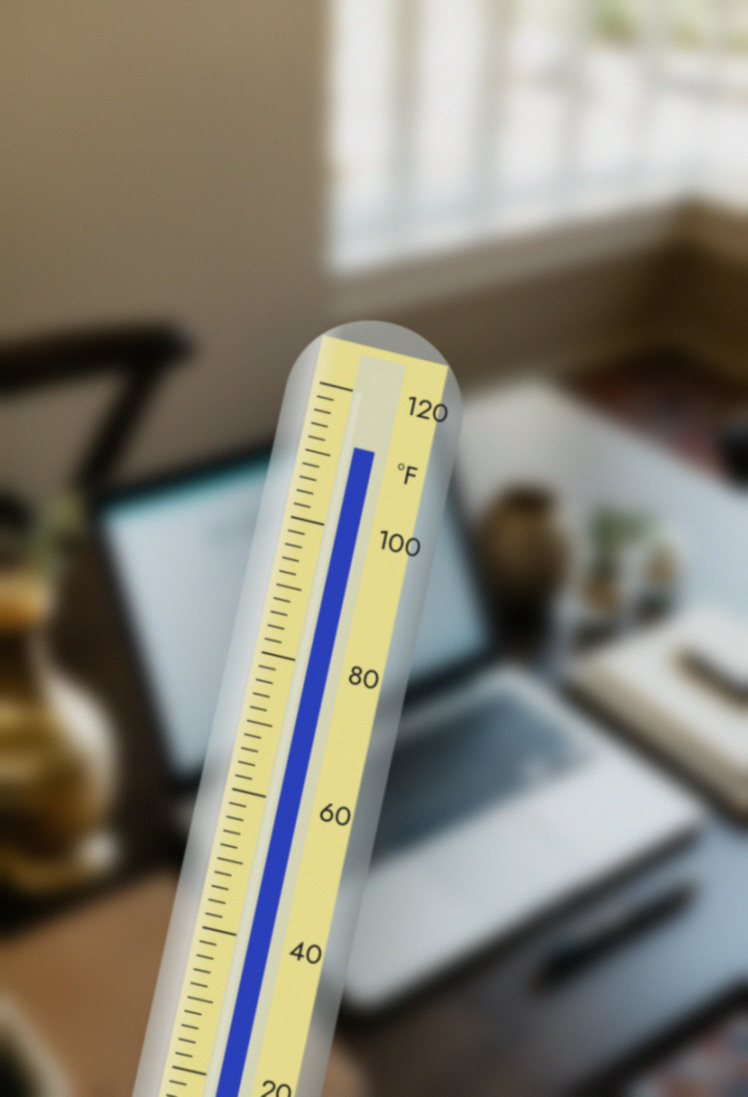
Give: 112 °F
